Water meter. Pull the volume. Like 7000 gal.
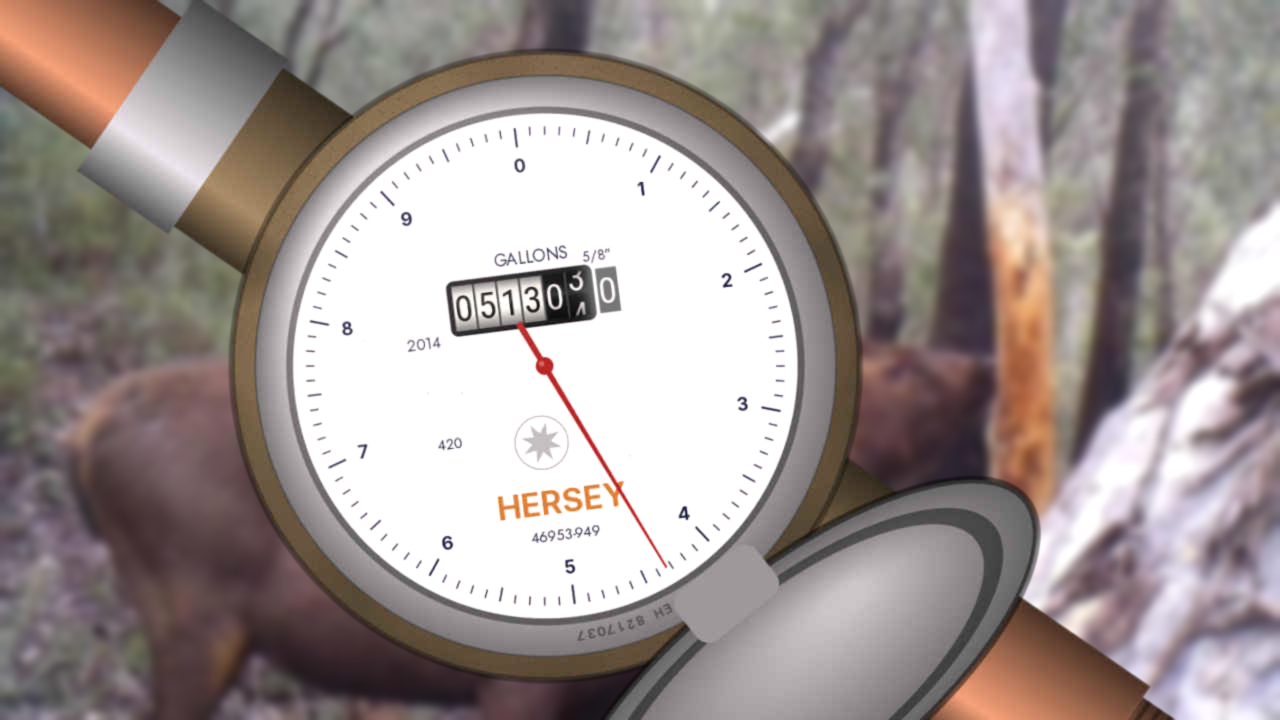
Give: 513034.3 gal
